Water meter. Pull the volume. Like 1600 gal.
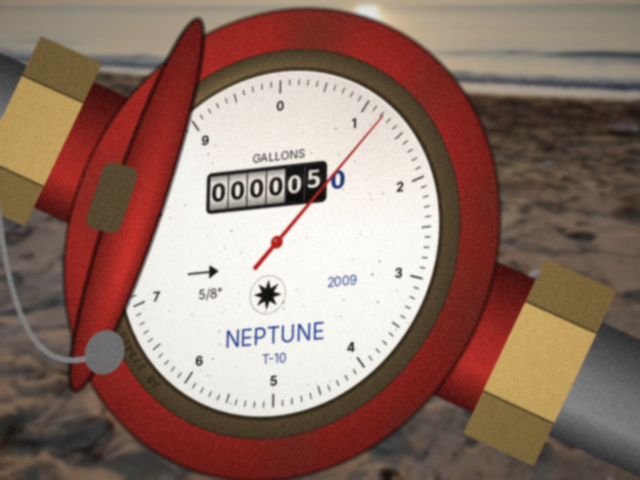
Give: 51.2 gal
